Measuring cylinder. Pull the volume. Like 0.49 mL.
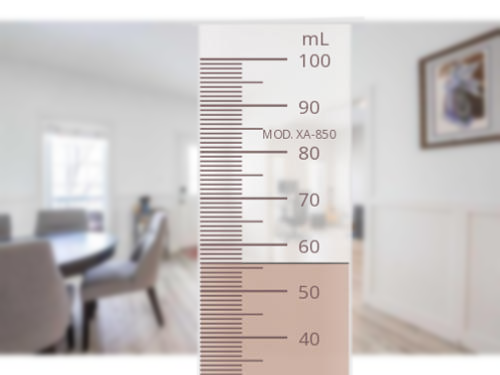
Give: 56 mL
